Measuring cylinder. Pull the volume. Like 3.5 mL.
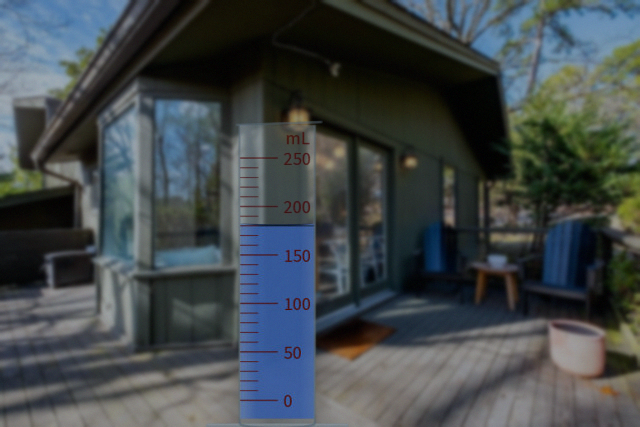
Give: 180 mL
